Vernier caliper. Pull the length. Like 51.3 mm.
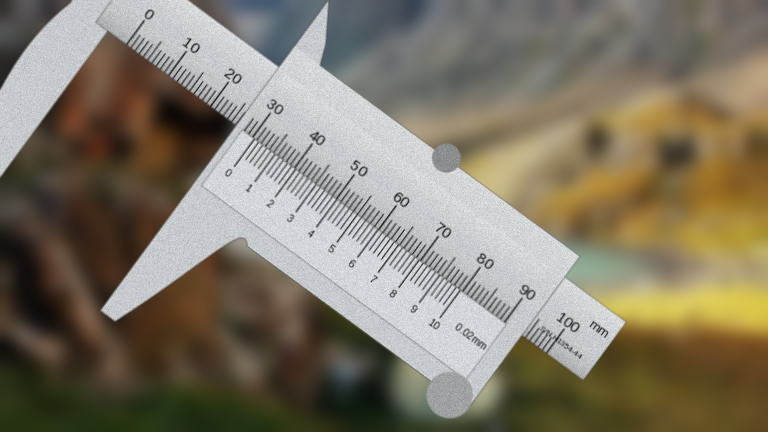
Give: 30.5 mm
